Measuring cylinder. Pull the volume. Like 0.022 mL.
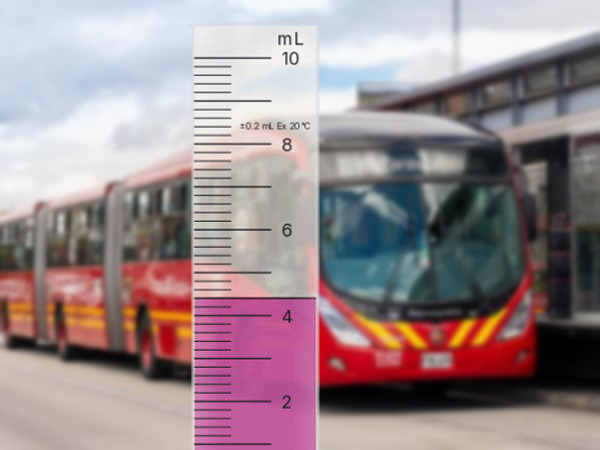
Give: 4.4 mL
